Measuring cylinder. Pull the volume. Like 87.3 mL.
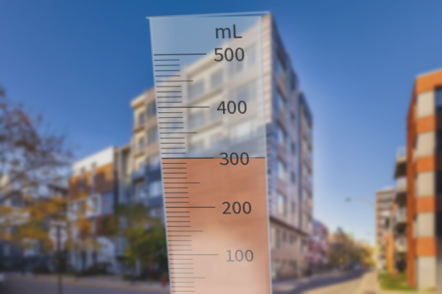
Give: 300 mL
